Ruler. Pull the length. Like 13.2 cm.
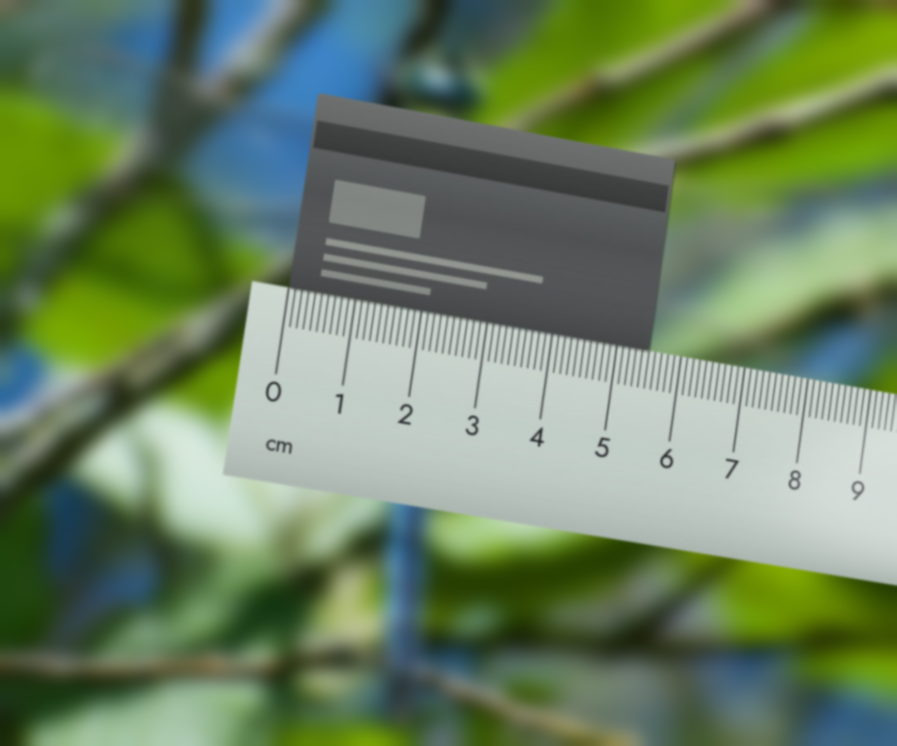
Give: 5.5 cm
